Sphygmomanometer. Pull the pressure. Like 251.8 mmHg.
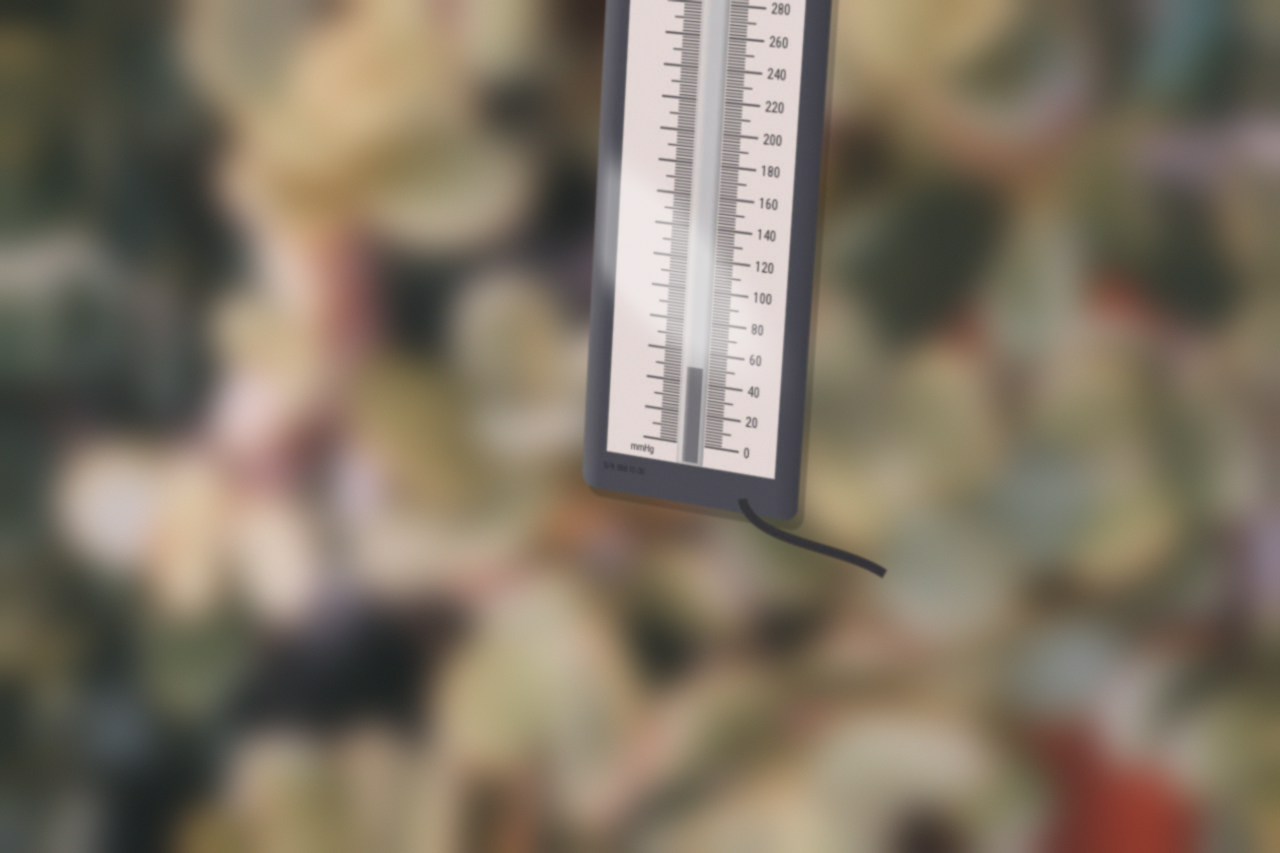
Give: 50 mmHg
